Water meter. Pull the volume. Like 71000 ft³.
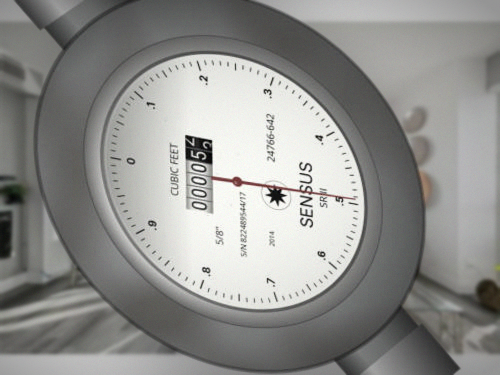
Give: 52.49 ft³
